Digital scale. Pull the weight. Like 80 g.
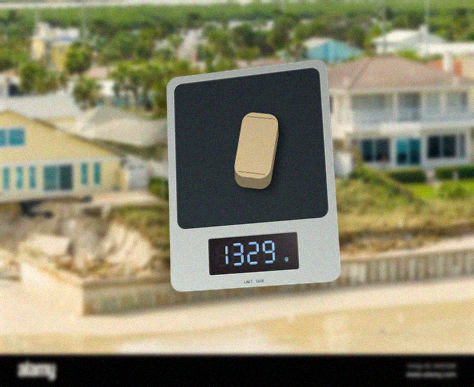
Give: 1329 g
